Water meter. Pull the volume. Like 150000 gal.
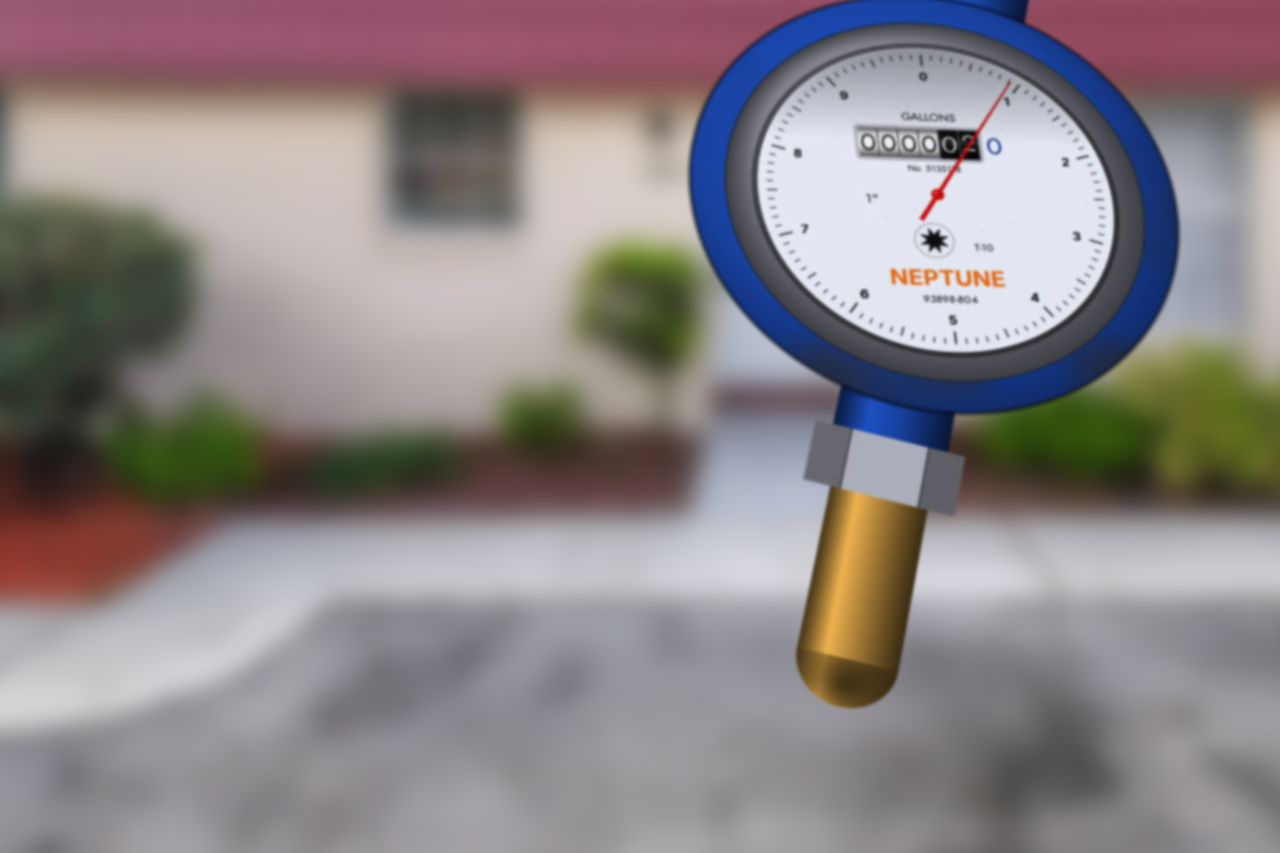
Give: 20.9 gal
